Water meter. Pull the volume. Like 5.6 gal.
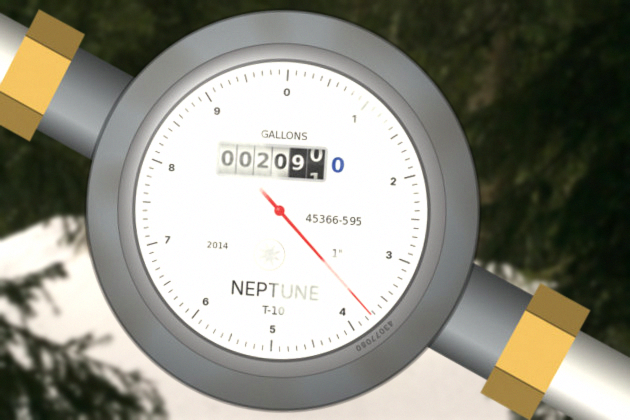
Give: 20903.7 gal
